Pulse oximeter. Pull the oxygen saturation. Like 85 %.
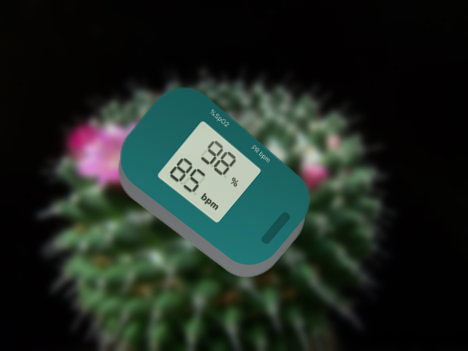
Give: 98 %
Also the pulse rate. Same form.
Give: 85 bpm
